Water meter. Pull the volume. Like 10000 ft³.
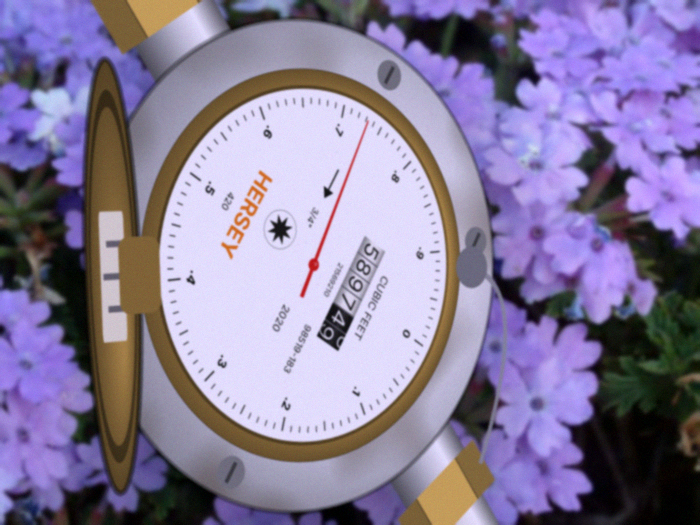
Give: 589748.73 ft³
